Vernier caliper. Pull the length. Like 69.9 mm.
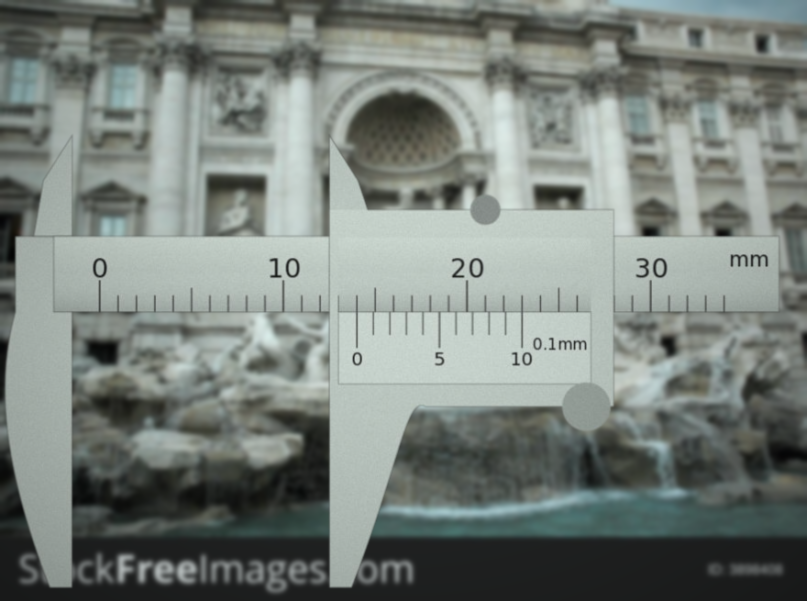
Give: 14.0 mm
